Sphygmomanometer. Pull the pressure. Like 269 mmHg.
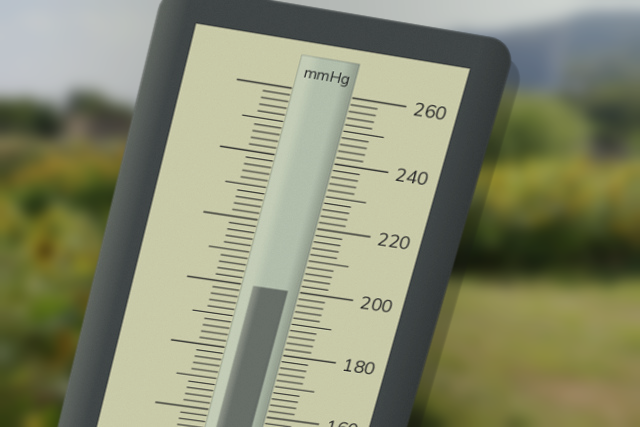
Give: 200 mmHg
